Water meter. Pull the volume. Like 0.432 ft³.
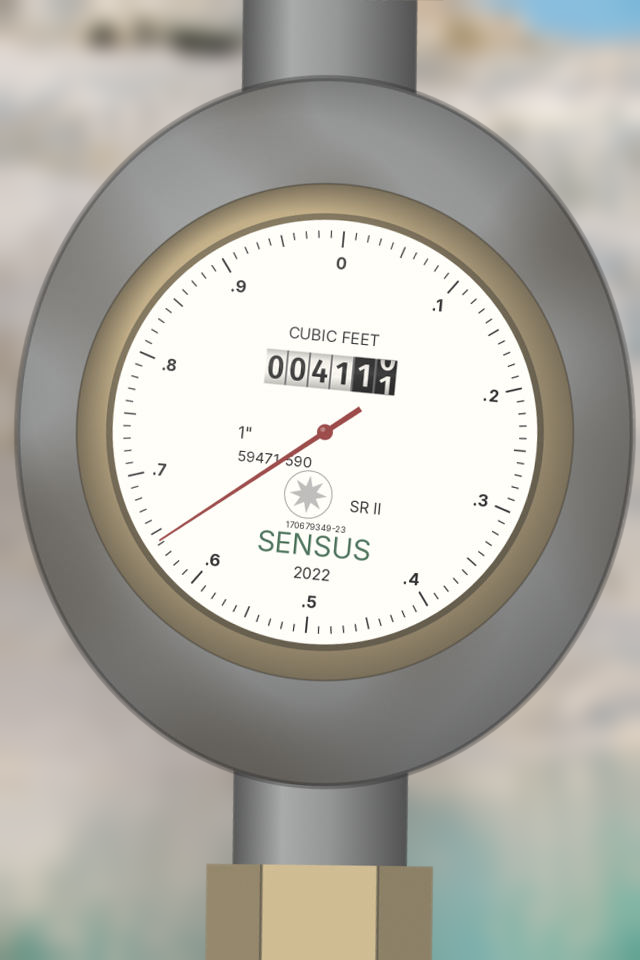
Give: 4110.64 ft³
